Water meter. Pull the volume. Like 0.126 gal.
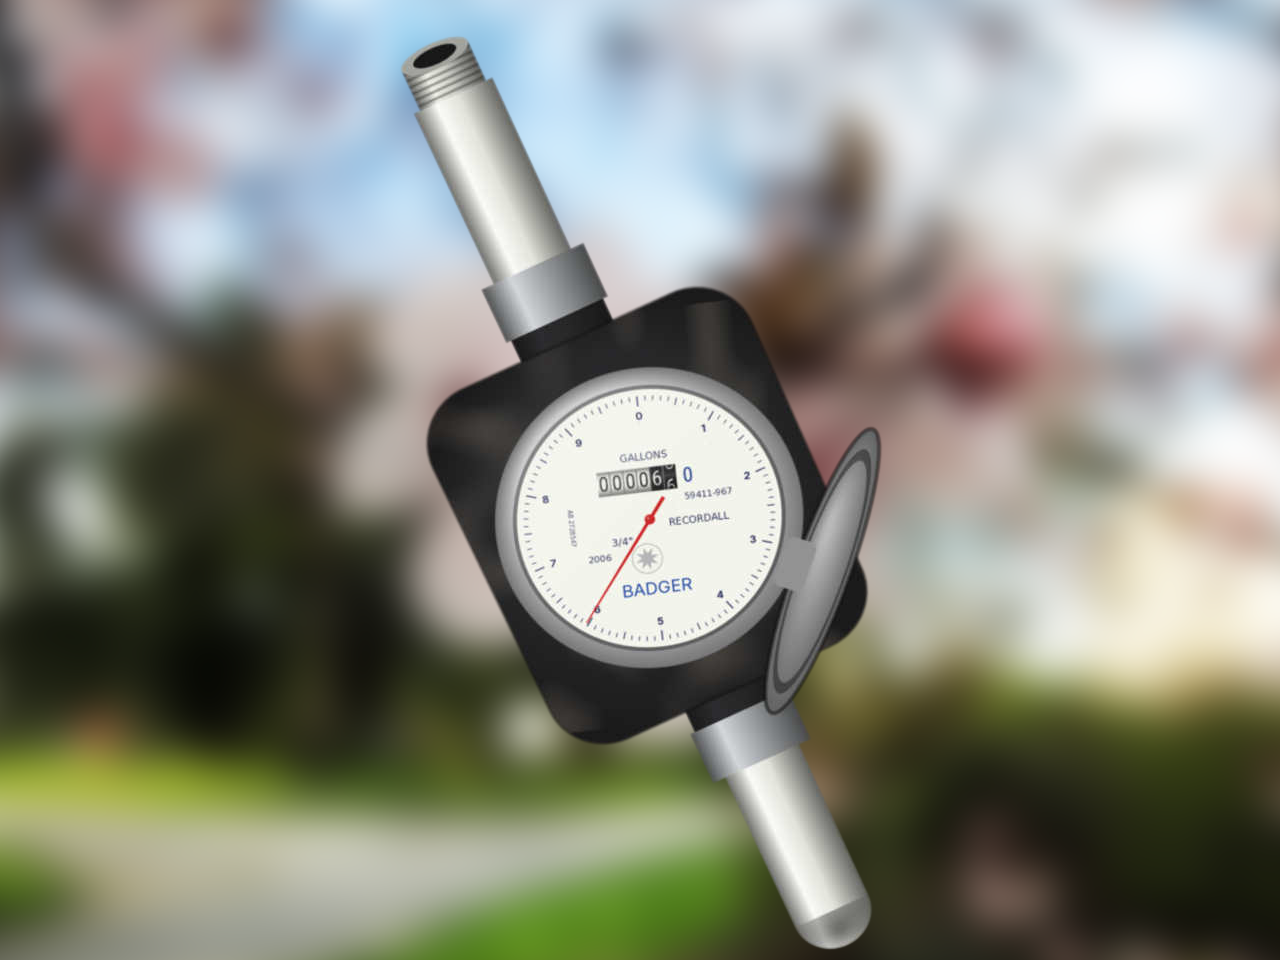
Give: 656.0 gal
